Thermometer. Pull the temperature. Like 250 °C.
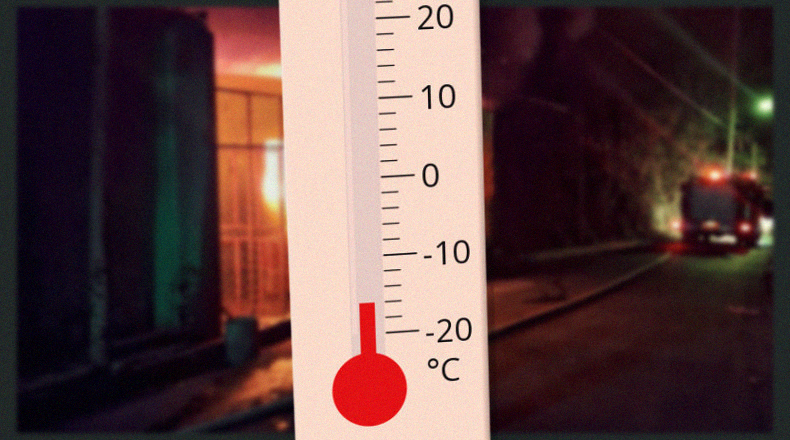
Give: -16 °C
